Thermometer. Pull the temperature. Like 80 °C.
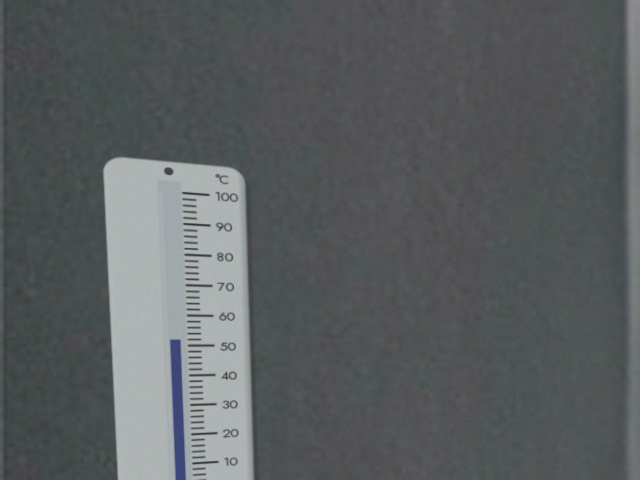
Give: 52 °C
